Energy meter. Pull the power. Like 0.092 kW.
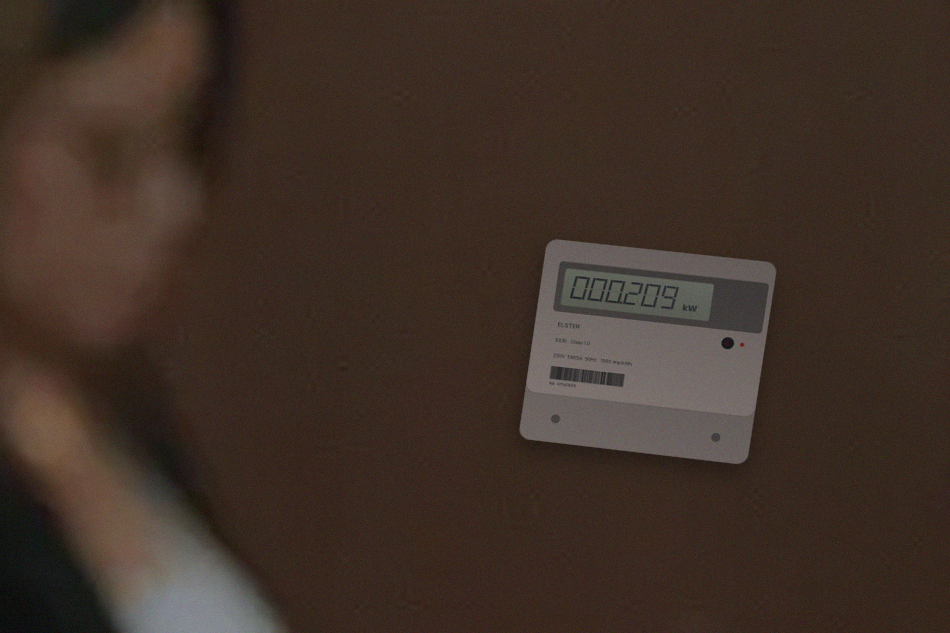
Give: 0.209 kW
